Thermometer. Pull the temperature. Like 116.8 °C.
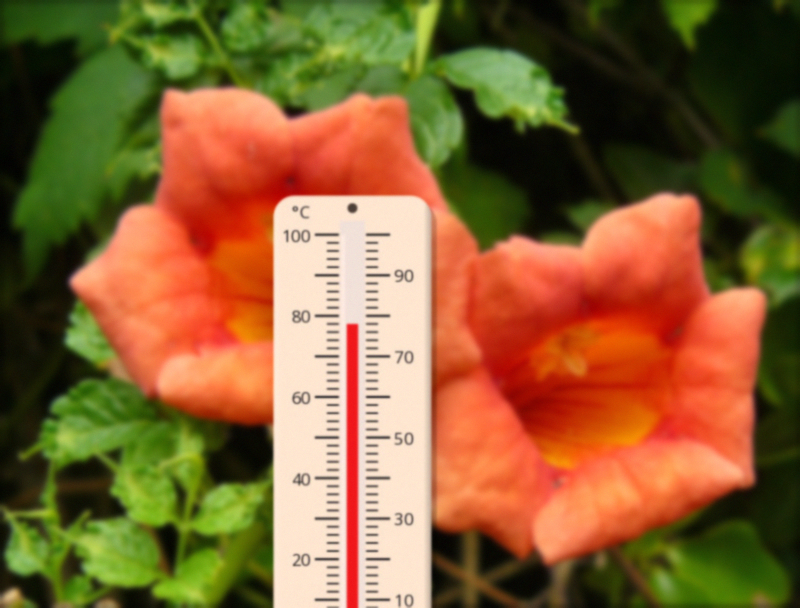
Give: 78 °C
